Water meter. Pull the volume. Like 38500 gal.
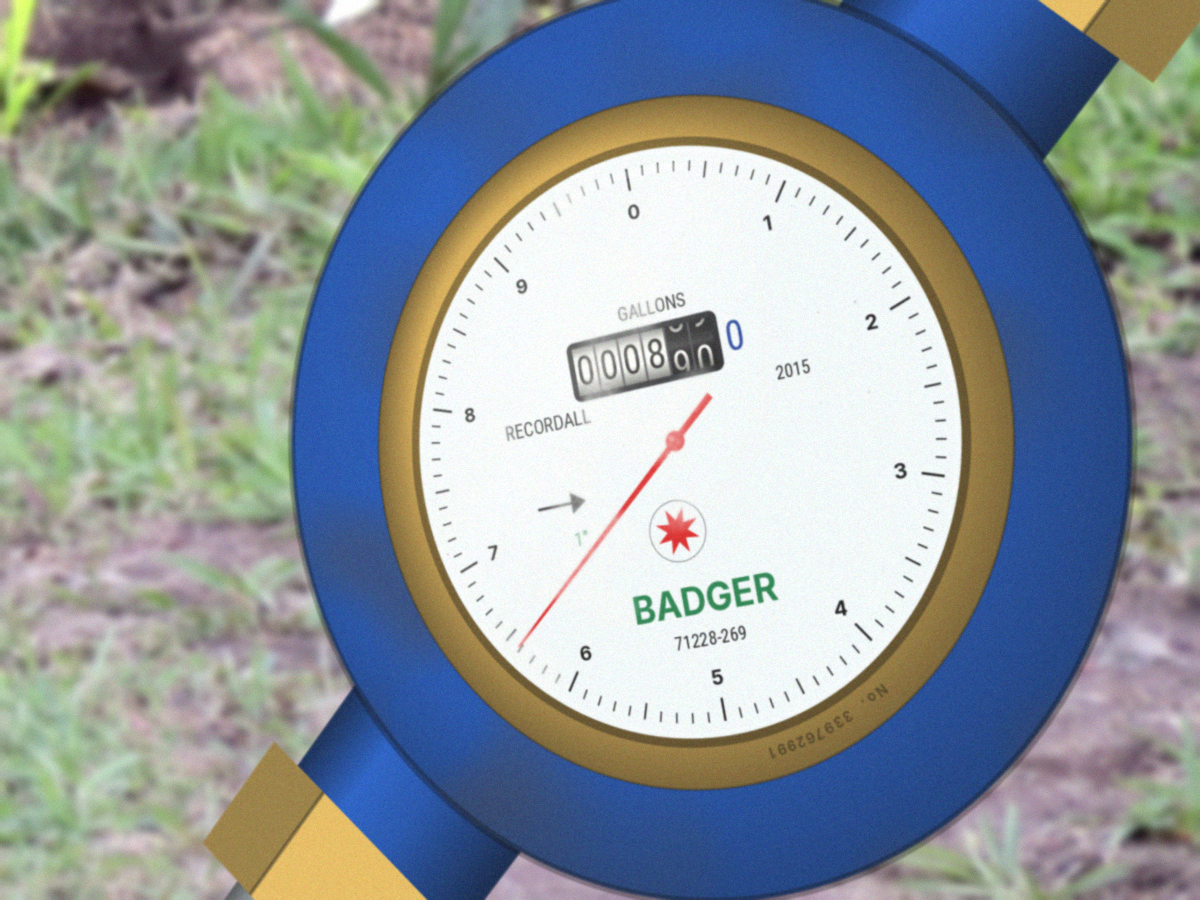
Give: 8896.4 gal
